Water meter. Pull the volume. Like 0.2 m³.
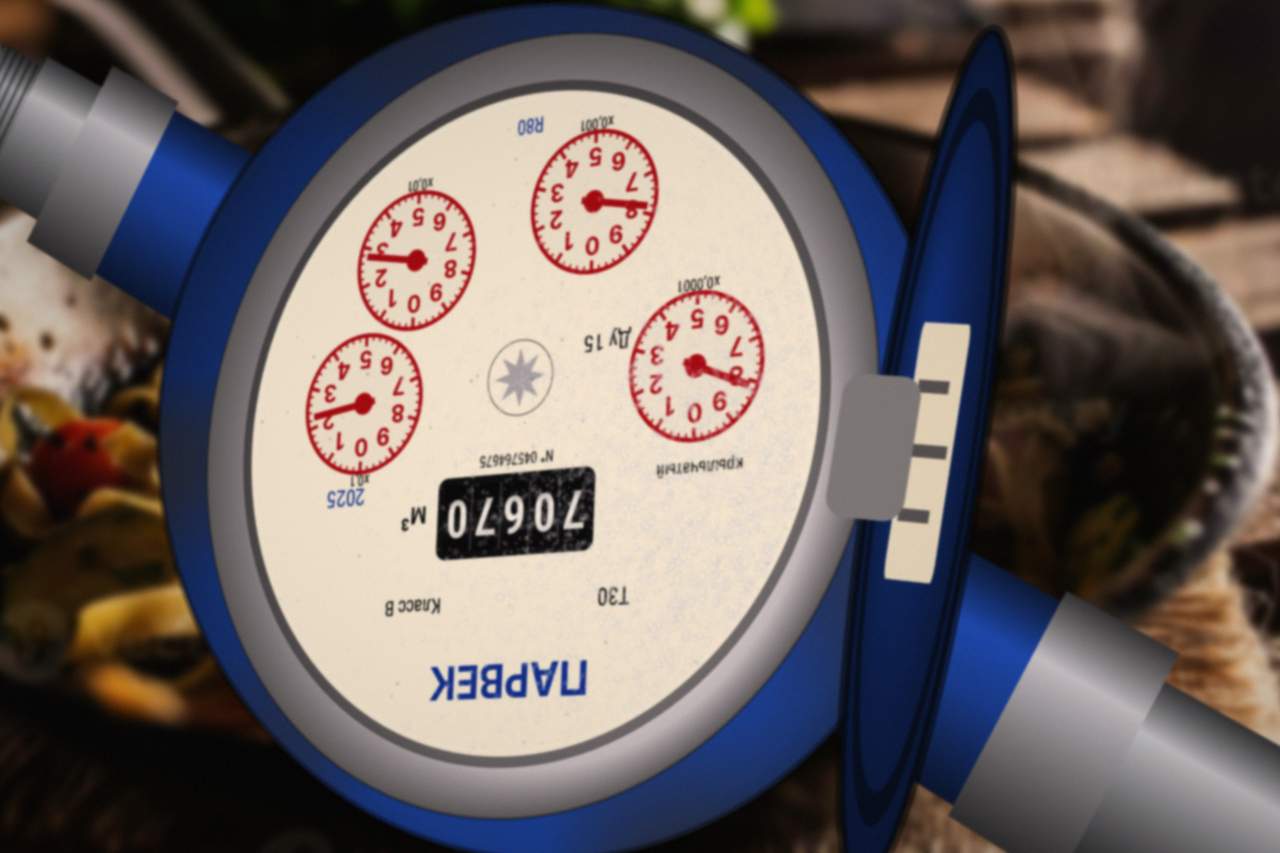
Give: 70670.2278 m³
